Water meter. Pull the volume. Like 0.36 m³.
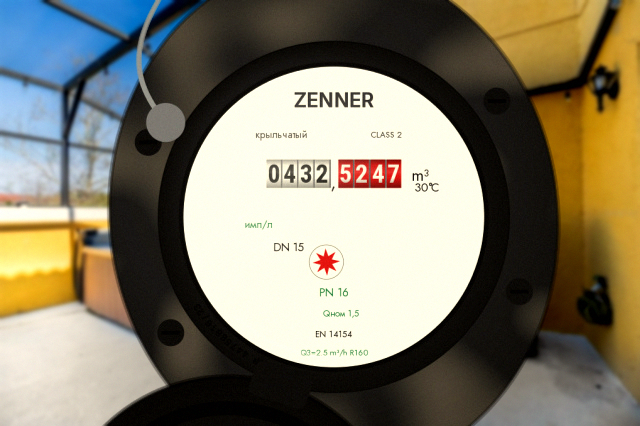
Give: 432.5247 m³
